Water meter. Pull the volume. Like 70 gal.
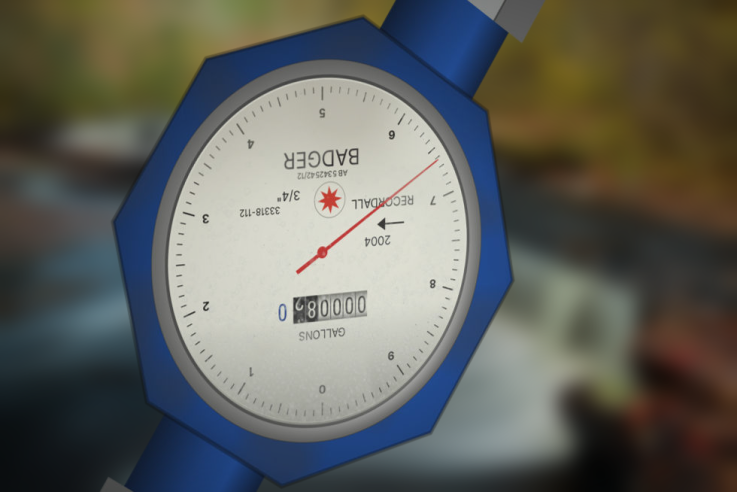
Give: 816.6 gal
